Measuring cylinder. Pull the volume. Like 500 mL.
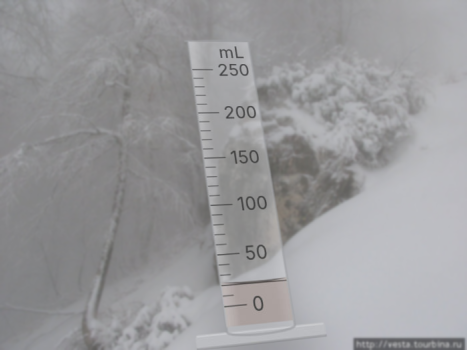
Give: 20 mL
